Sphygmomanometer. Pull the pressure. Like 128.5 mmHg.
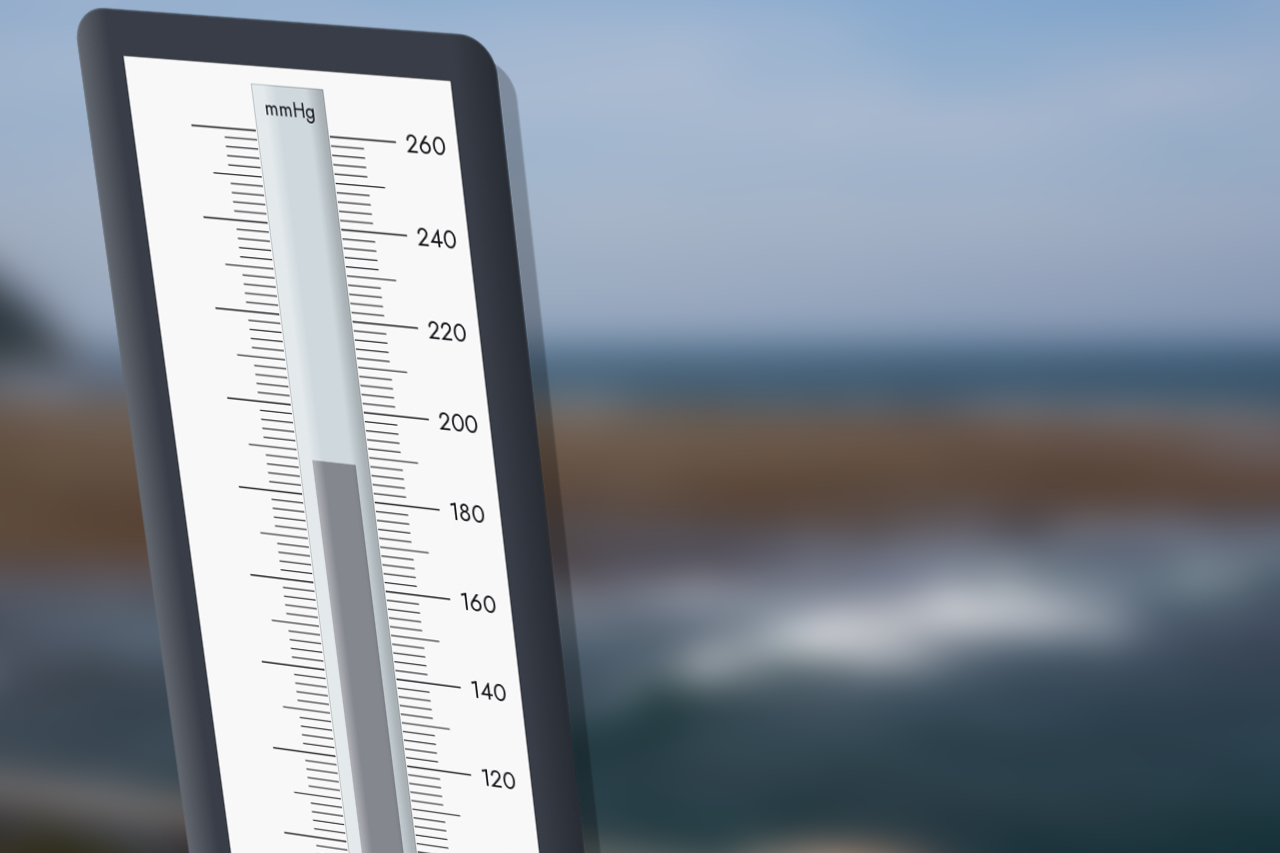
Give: 188 mmHg
